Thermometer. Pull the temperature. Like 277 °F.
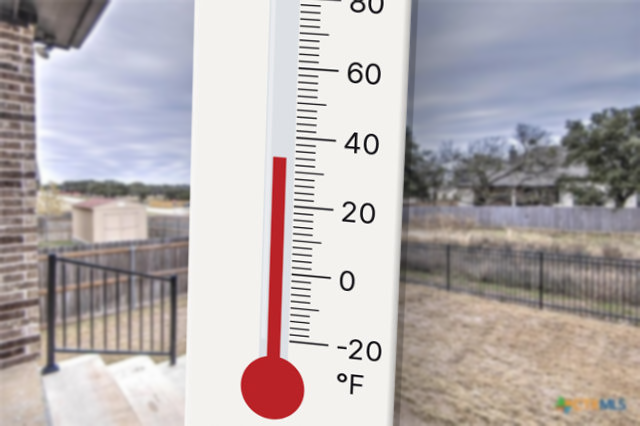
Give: 34 °F
